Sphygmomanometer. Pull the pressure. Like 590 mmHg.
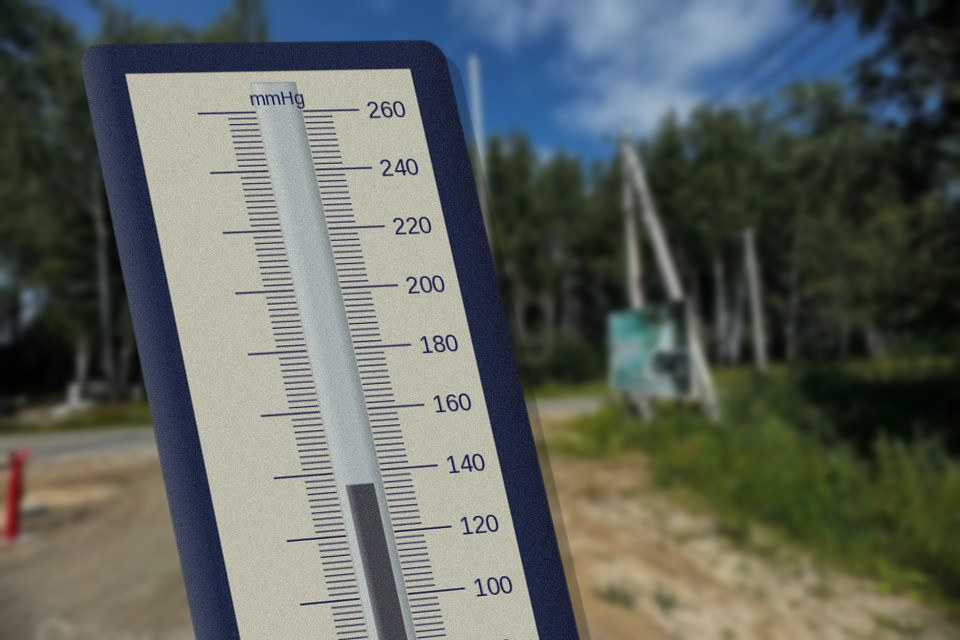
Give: 136 mmHg
